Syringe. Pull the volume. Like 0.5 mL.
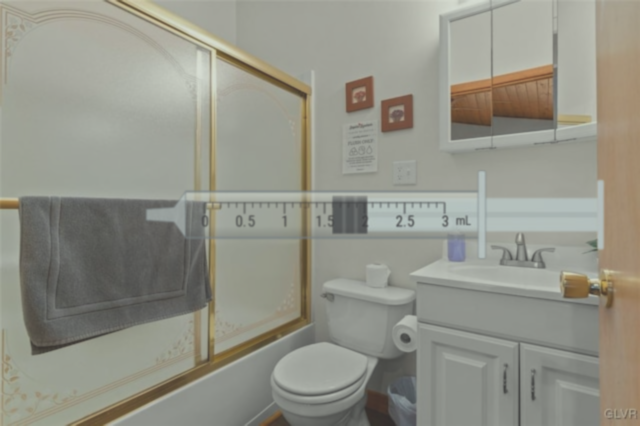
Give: 1.6 mL
